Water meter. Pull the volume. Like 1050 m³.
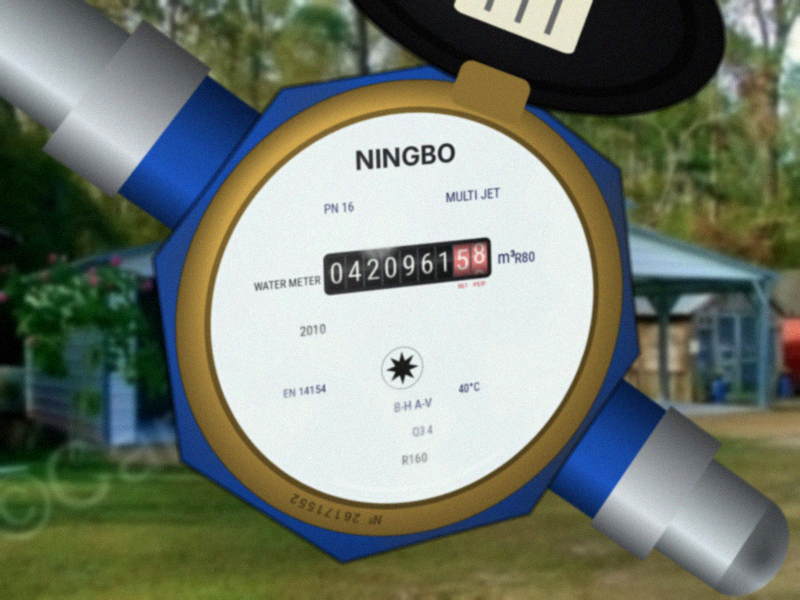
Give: 420961.58 m³
